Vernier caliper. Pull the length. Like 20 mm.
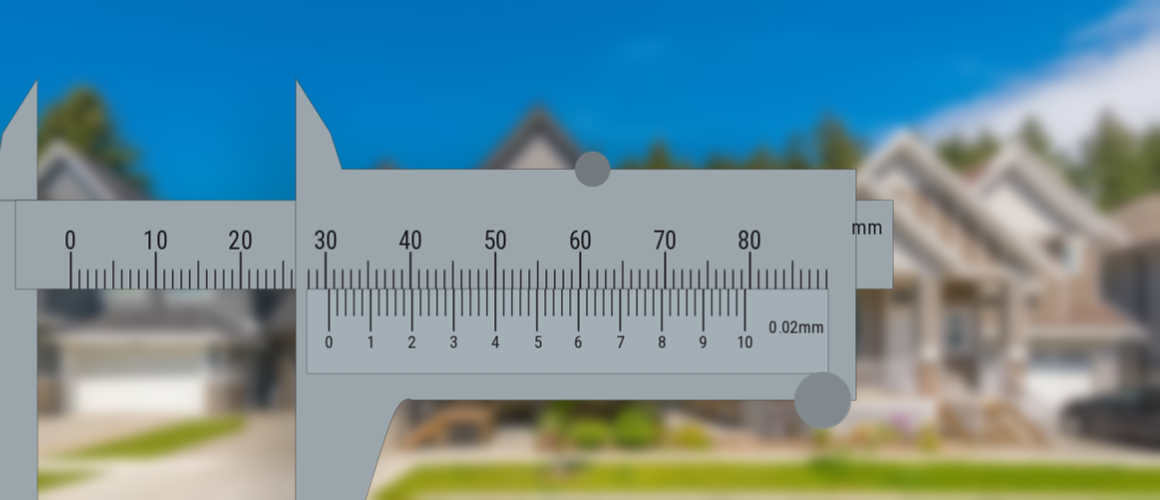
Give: 30.4 mm
